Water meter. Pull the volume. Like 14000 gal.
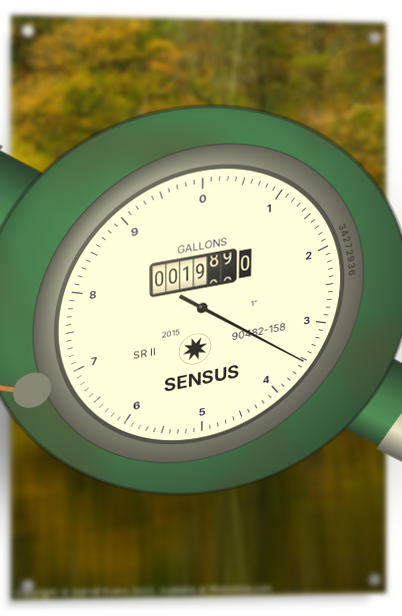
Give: 19893.5 gal
